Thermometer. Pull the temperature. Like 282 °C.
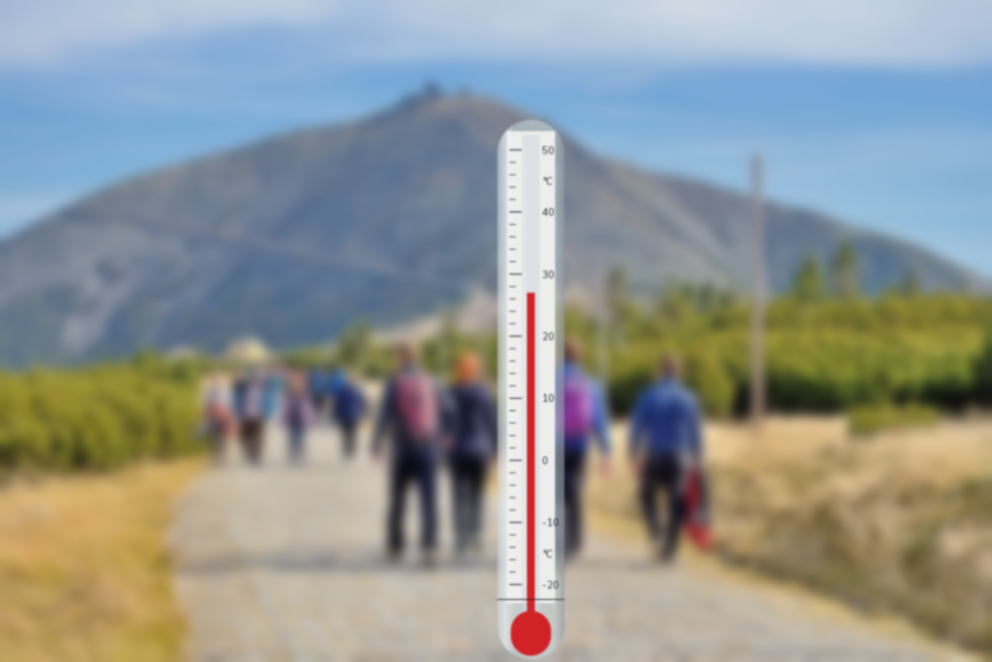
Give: 27 °C
